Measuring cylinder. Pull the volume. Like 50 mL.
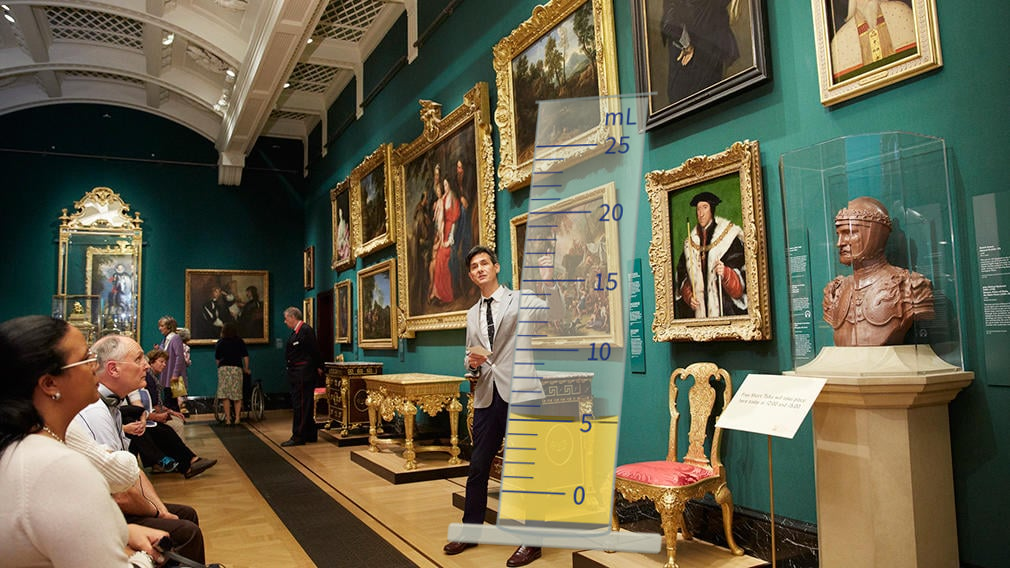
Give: 5 mL
